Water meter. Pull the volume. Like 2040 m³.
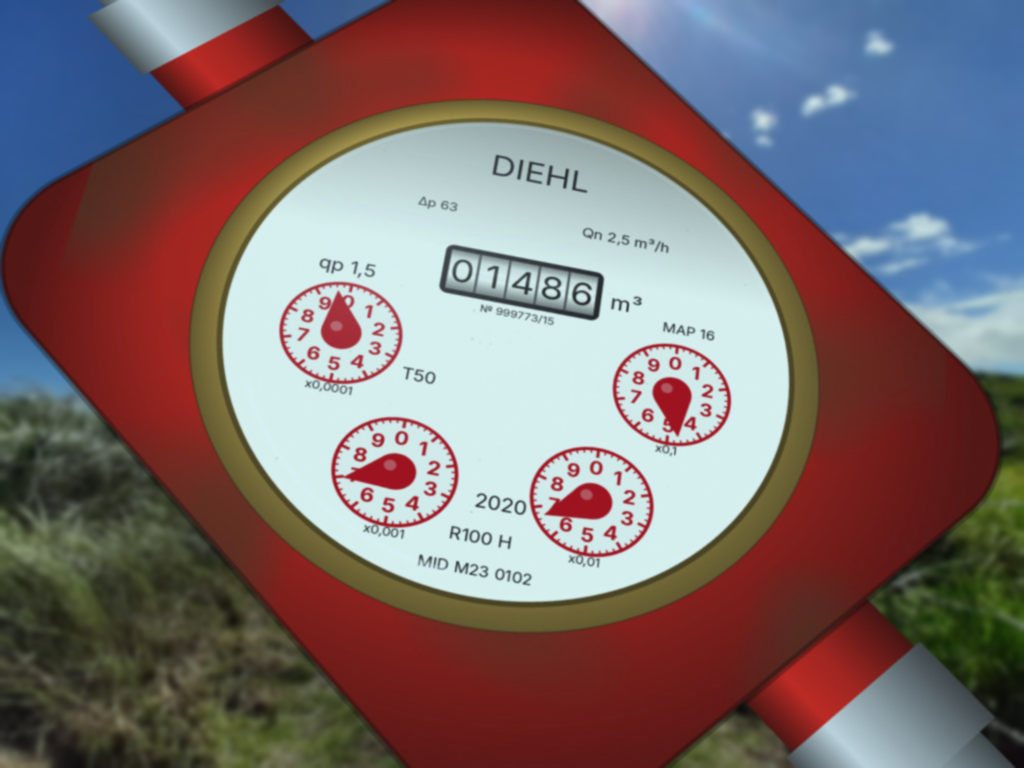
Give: 1486.4669 m³
